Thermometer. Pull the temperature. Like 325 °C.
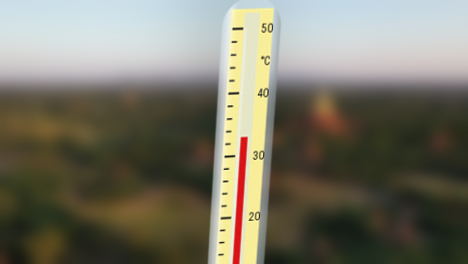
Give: 33 °C
